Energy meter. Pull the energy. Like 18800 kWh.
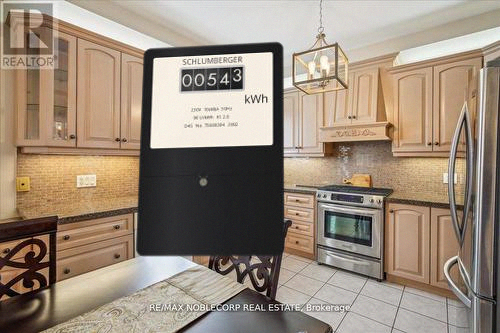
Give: 543 kWh
